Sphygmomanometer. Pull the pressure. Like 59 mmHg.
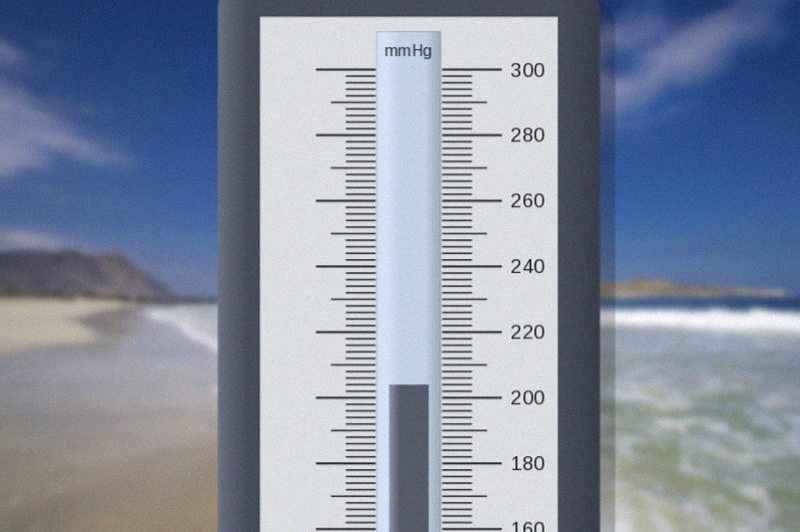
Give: 204 mmHg
